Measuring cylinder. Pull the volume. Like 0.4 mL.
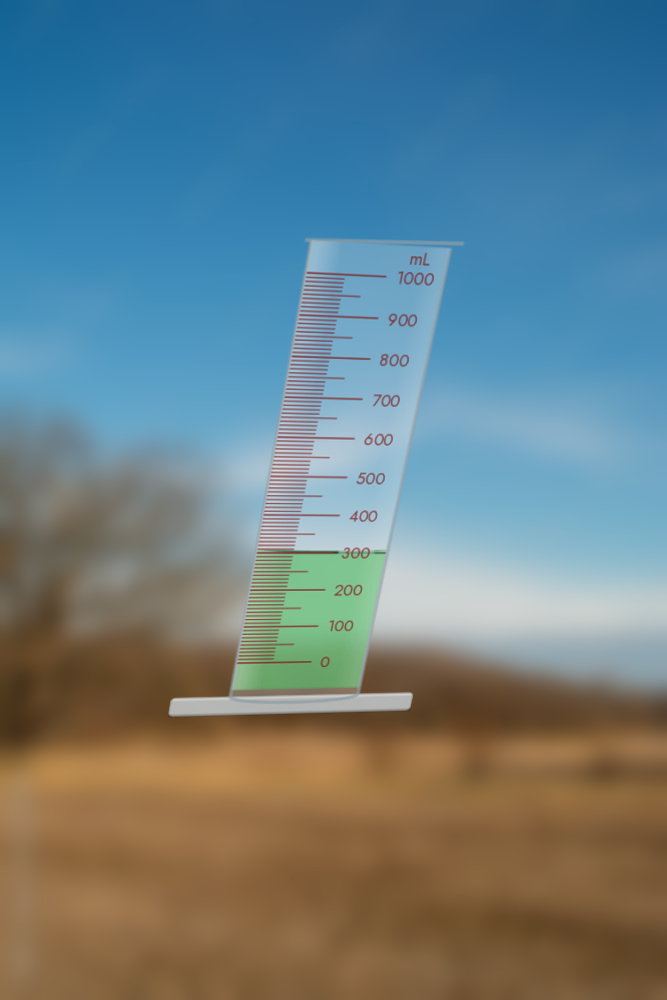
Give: 300 mL
